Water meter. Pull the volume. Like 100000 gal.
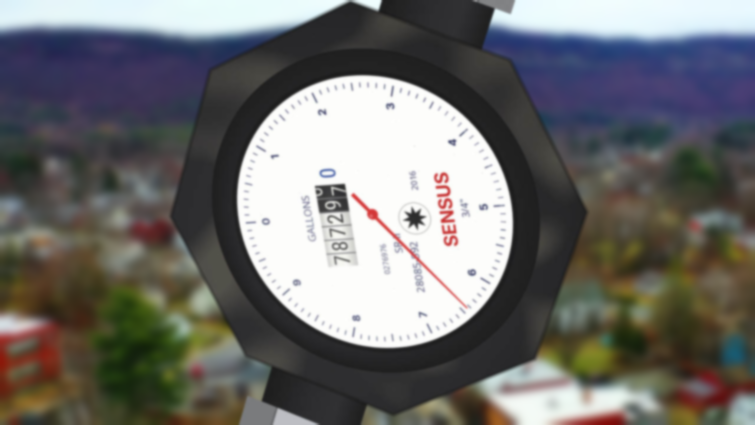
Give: 7872966.4 gal
